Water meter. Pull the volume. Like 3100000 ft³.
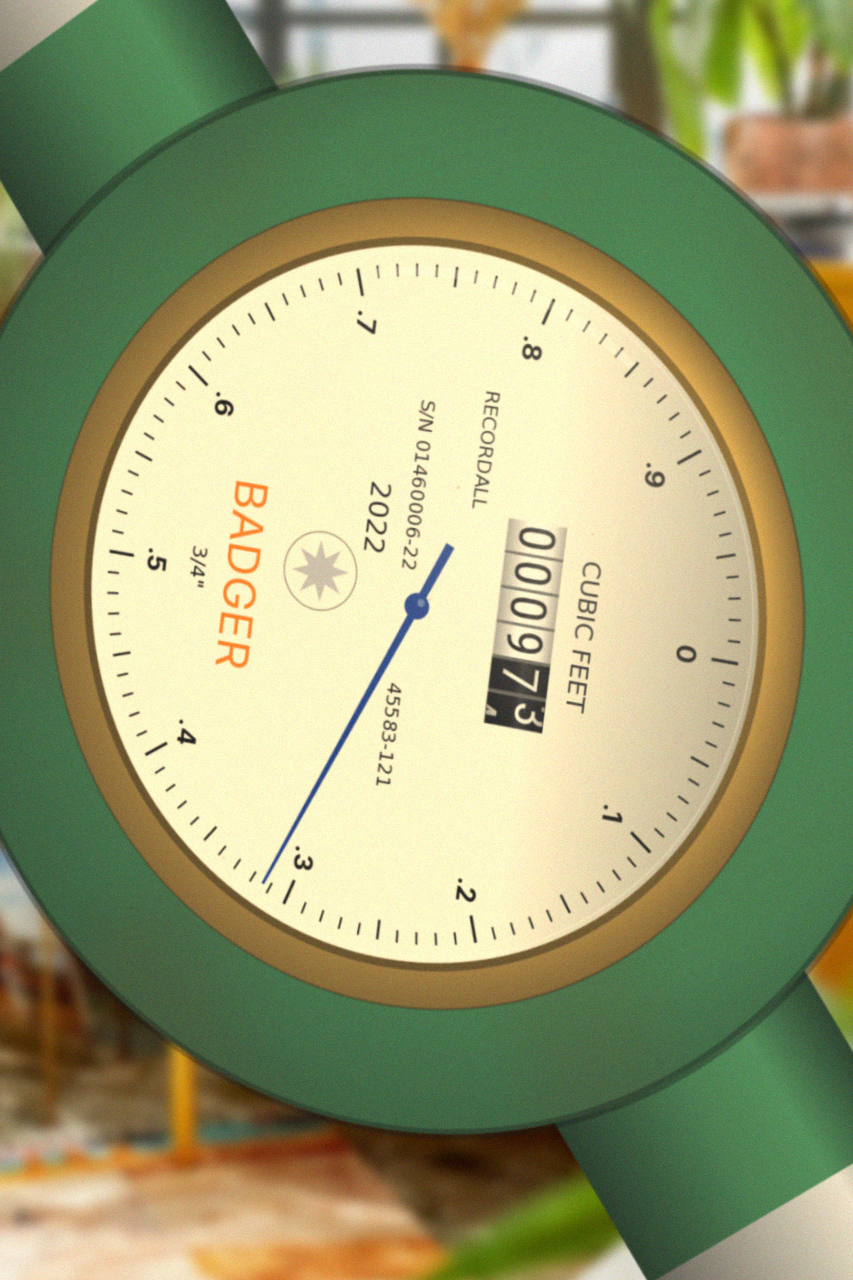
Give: 973.31 ft³
